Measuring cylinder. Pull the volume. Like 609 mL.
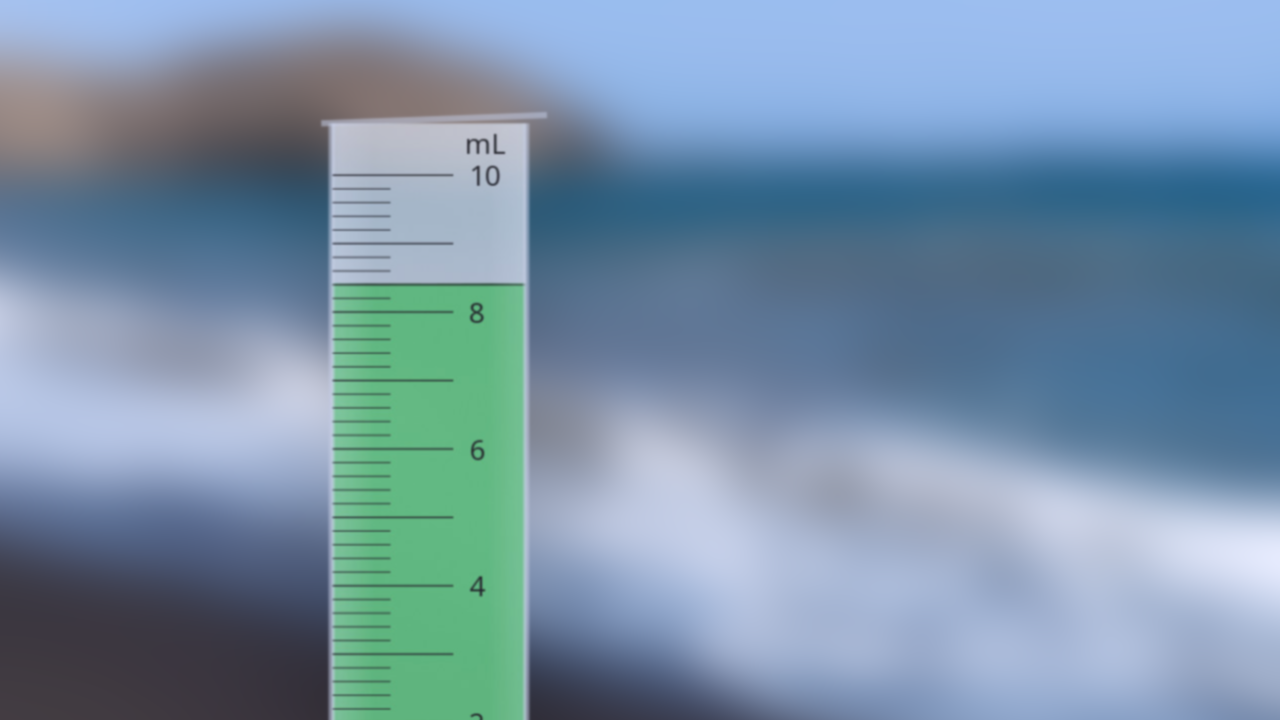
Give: 8.4 mL
